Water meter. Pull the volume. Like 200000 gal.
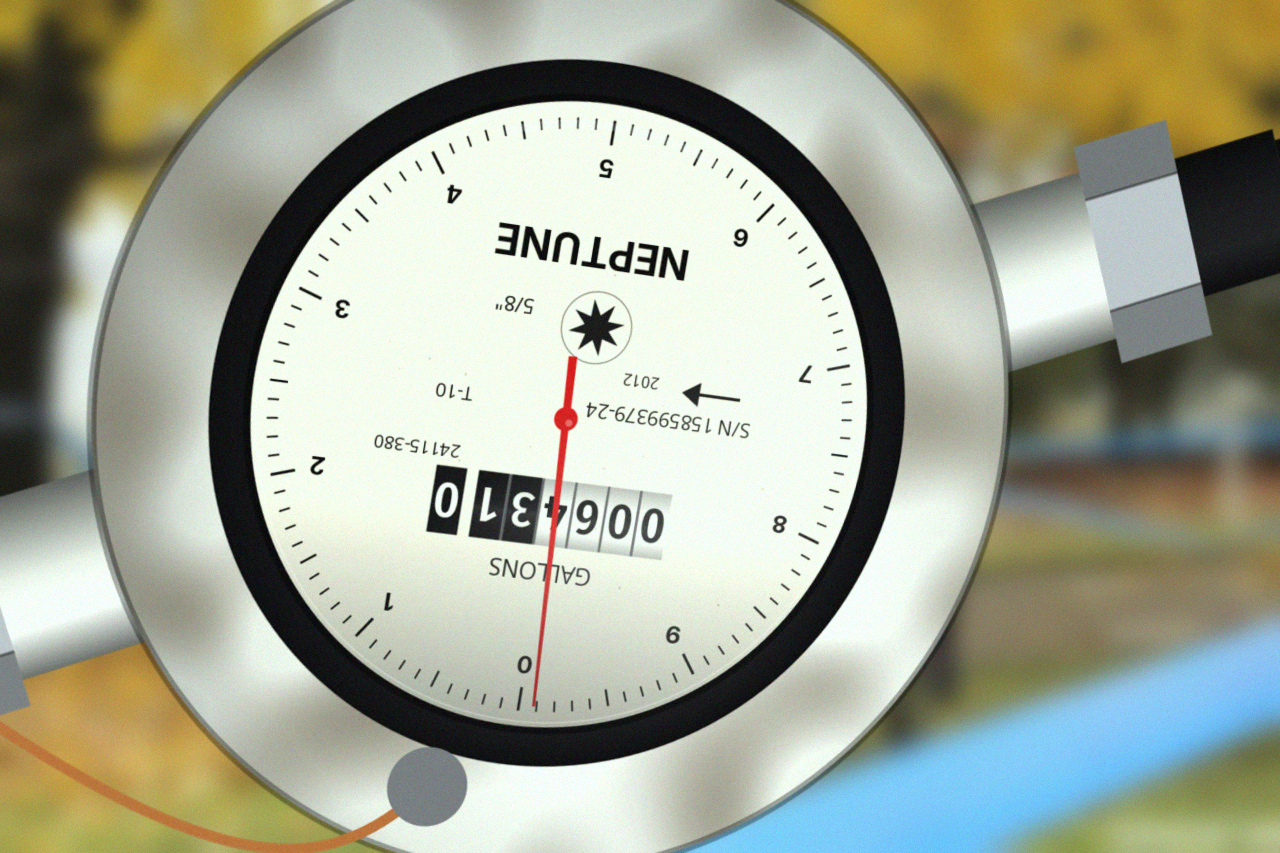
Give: 64309.9 gal
